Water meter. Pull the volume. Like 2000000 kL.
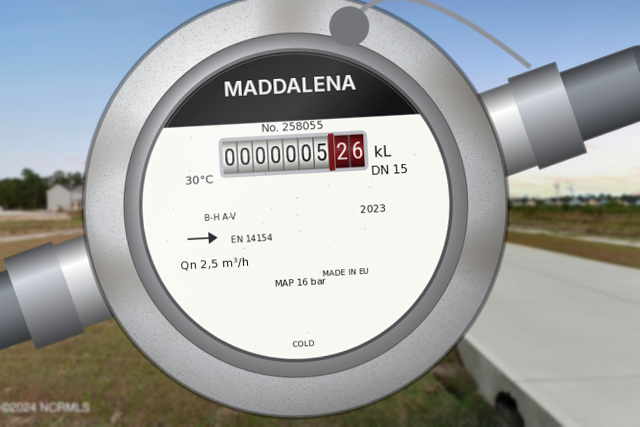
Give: 5.26 kL
